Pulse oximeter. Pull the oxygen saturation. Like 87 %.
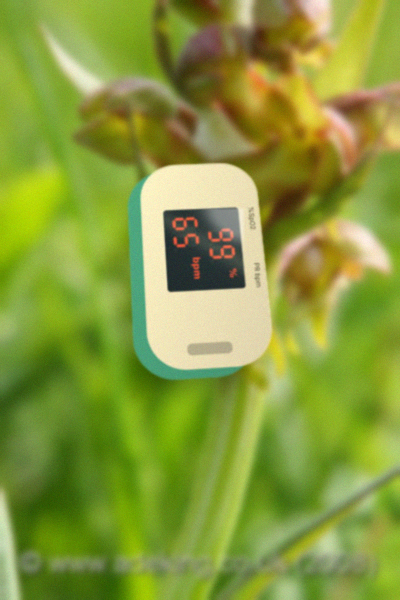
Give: 99 %
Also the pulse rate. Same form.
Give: 65 bpm
